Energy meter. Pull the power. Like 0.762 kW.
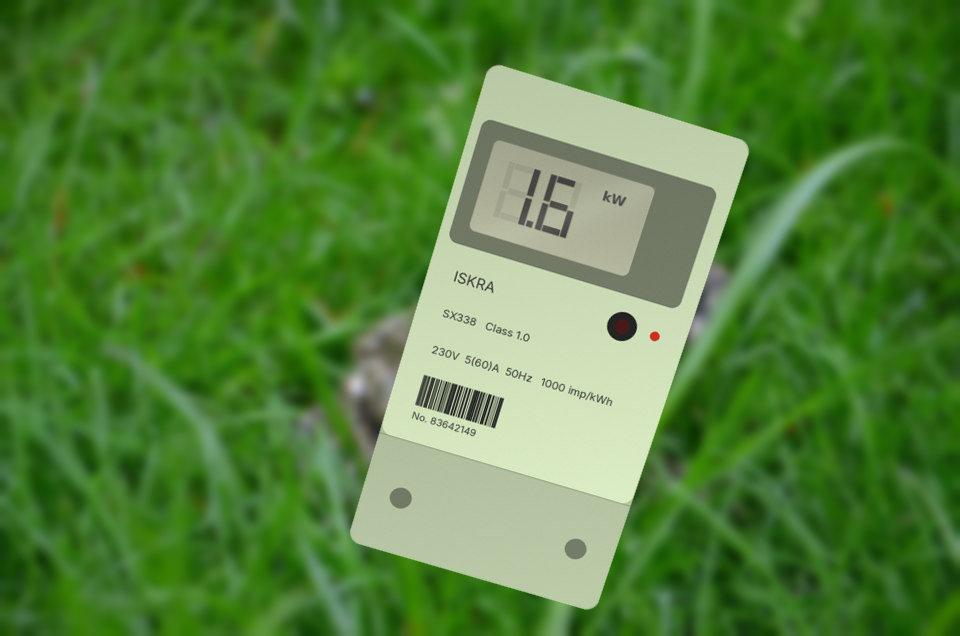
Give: 1.6 kW
